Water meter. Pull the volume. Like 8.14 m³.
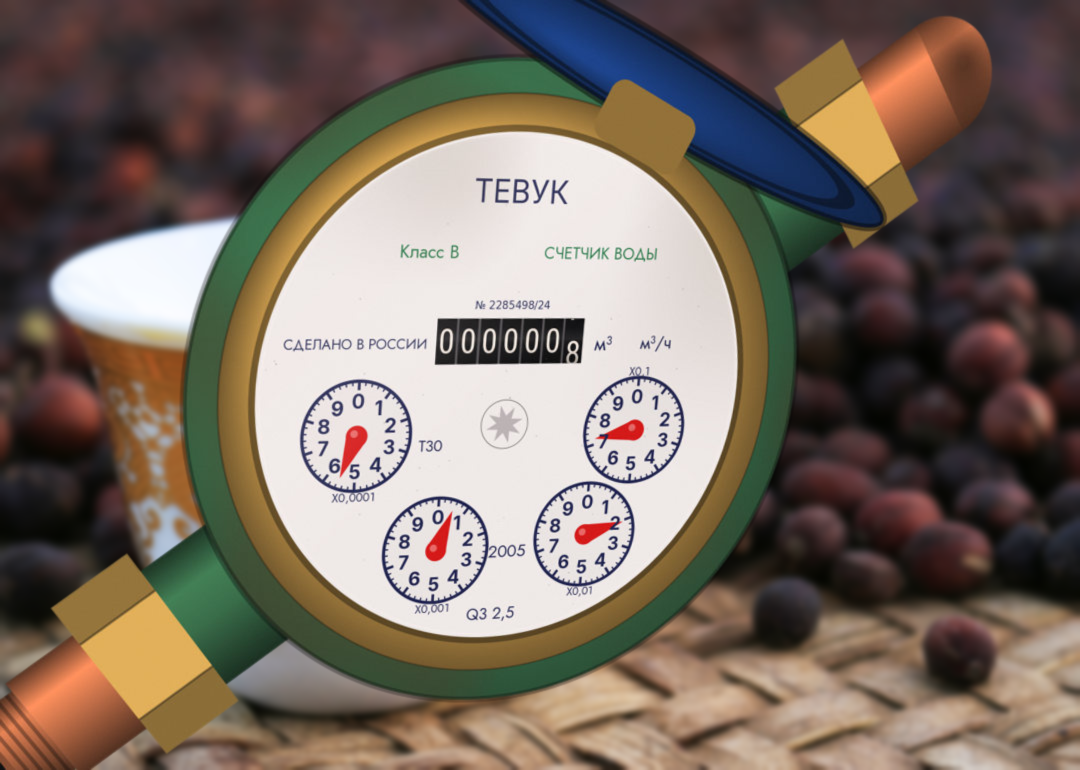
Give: 7.7205 m³
